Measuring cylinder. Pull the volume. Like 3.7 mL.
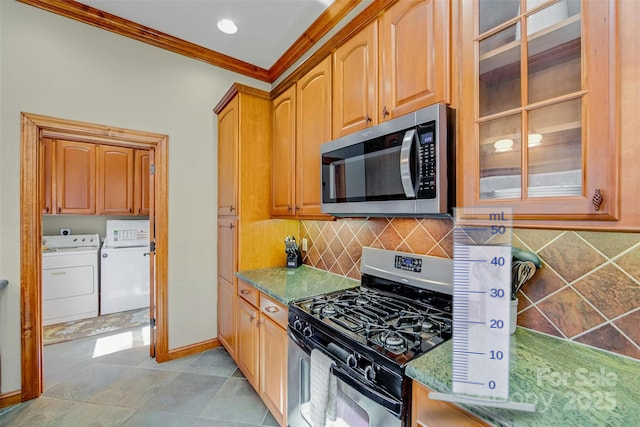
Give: 45 mL
